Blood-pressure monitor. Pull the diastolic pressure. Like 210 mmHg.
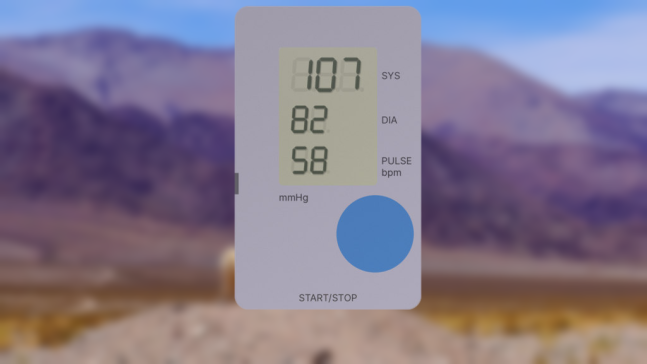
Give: 82 mmHg
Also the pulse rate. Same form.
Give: 58 bpm
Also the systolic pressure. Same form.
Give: 107 mmHg
